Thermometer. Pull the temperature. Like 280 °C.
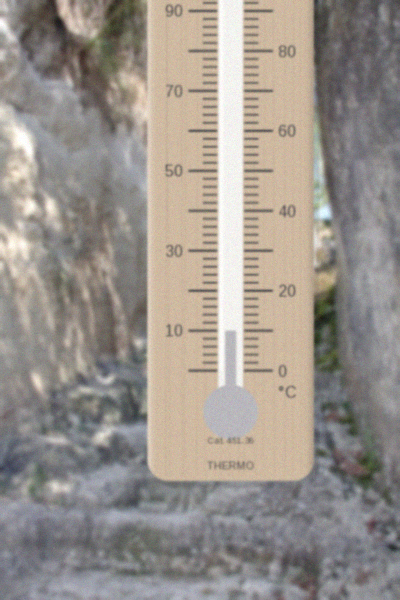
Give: 10 °C
